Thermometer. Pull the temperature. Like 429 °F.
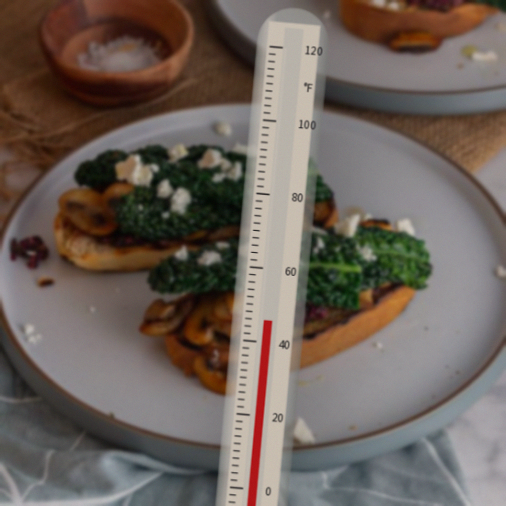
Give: 46 °F
